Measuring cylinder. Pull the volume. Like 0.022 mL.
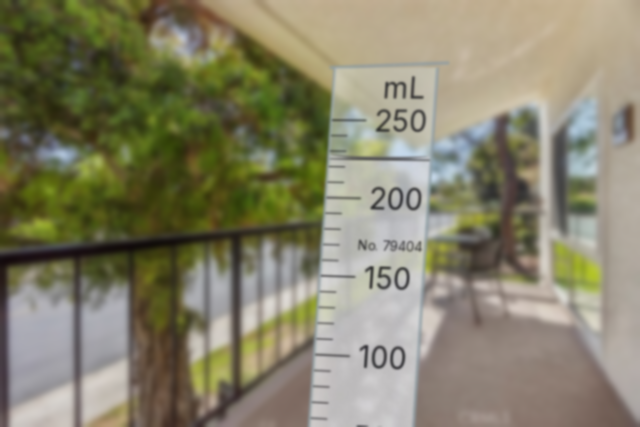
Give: 225 mL
